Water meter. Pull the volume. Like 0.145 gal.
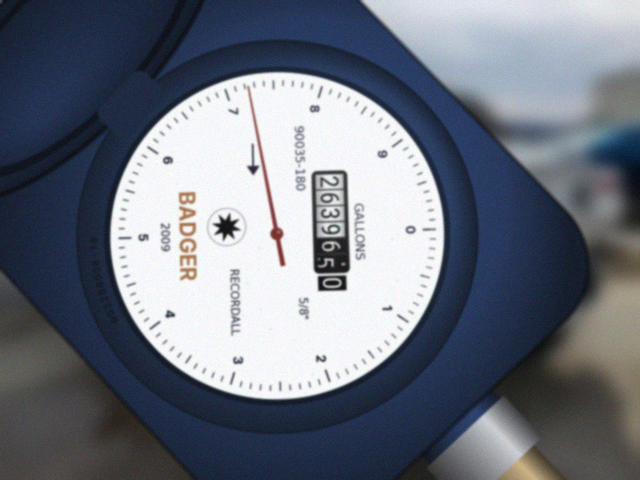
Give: 2639647.2 gal
